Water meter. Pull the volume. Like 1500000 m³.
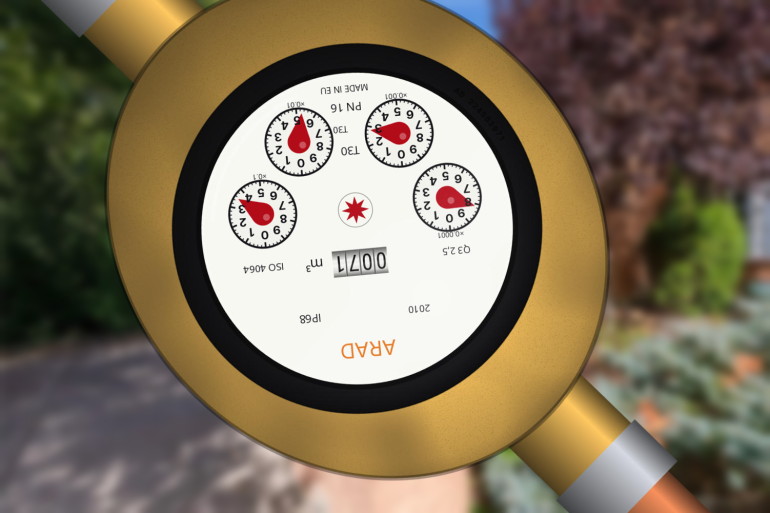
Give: 71.3528 m³
